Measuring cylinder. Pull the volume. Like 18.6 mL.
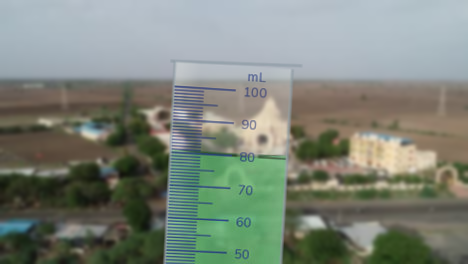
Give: 80 mL
